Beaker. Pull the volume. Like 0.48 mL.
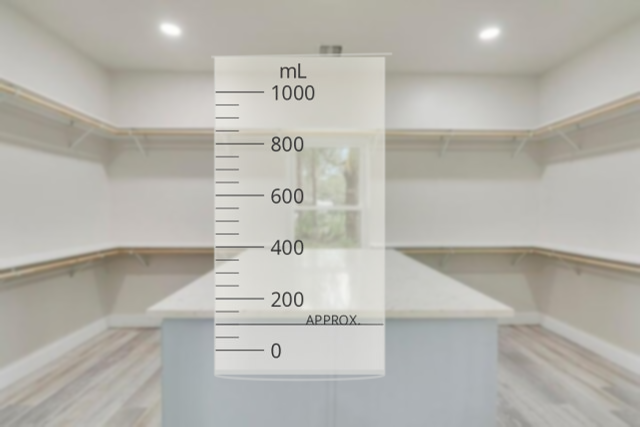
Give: 100 mL
